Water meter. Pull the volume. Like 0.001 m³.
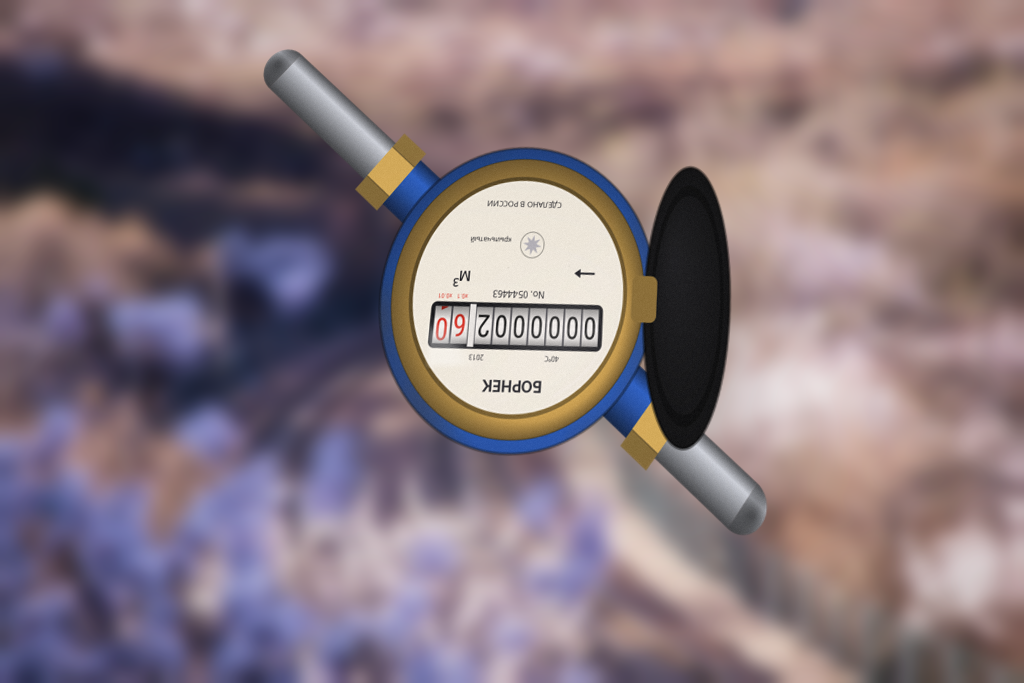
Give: 2.60 m³
